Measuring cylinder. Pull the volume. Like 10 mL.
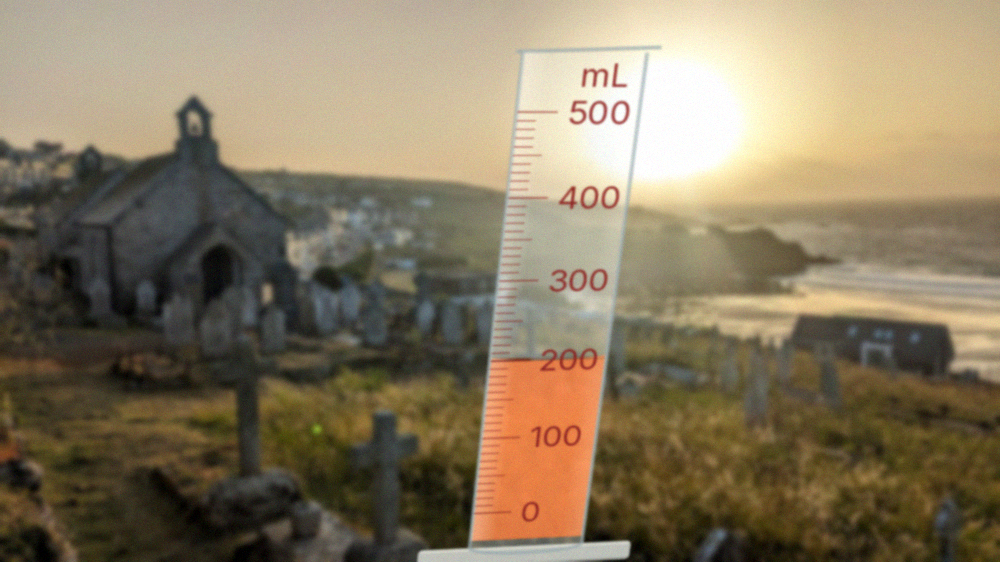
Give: 200 mL
